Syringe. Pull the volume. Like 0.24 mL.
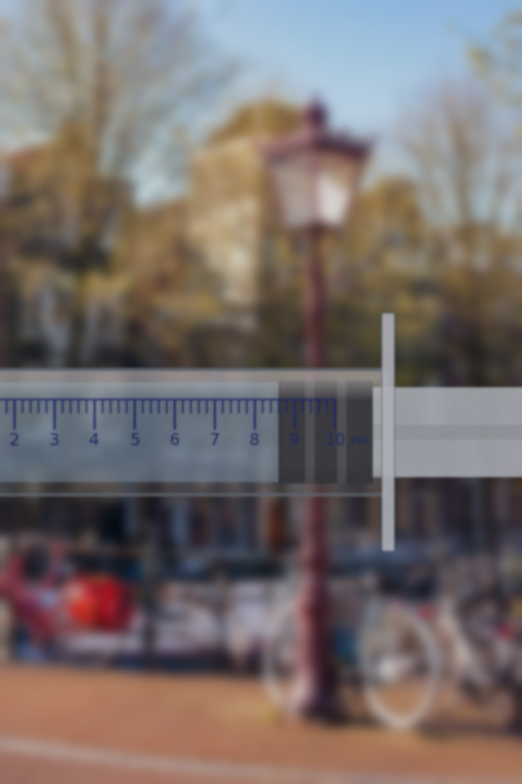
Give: 8.6 mL
